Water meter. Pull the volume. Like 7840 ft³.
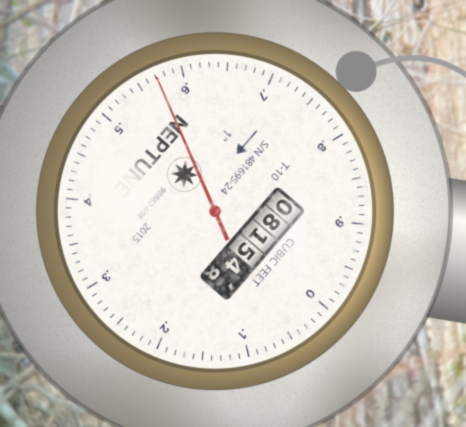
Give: 81547.57 ft³
